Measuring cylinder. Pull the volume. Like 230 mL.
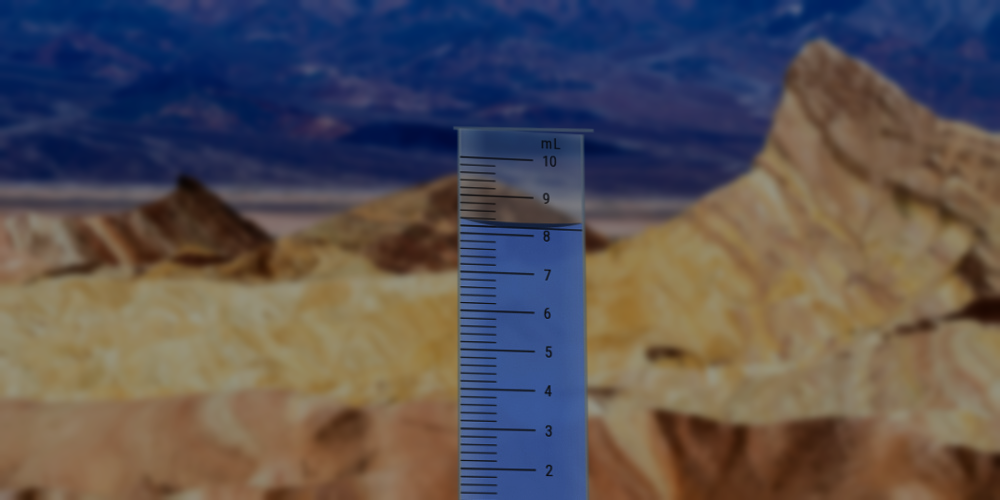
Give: 8.2 mL
